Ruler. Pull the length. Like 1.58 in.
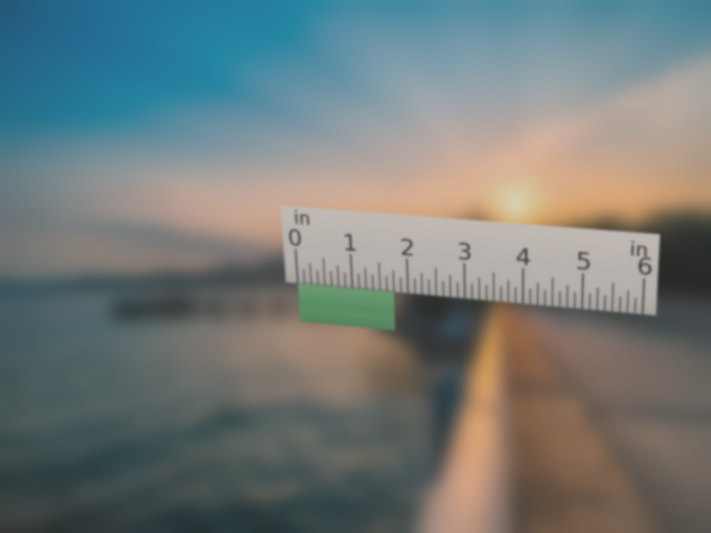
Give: 1.75 in
